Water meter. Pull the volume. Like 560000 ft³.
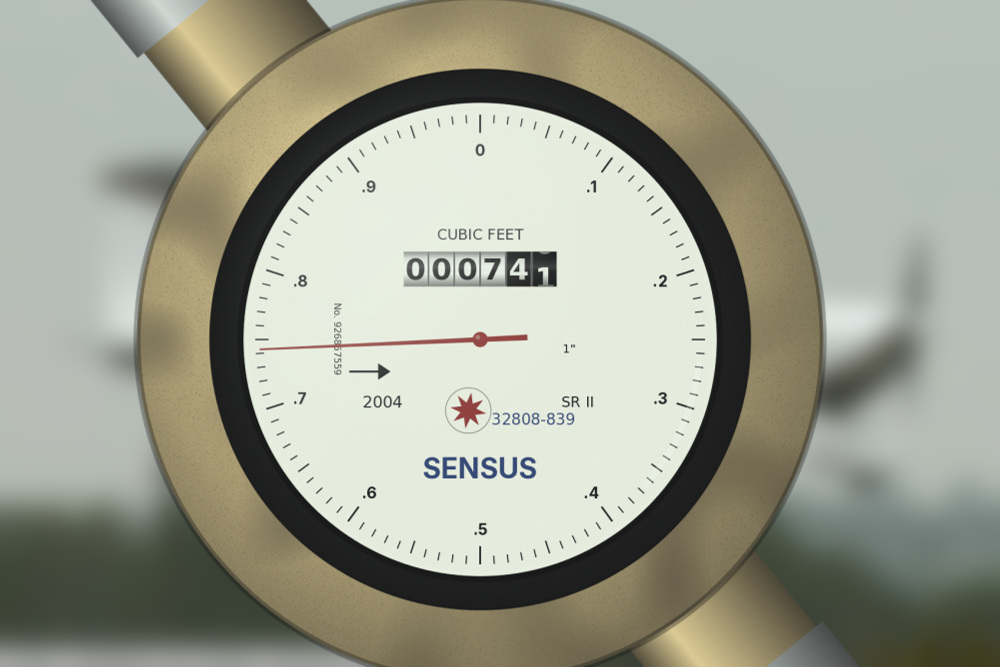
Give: 740.74 ft³
